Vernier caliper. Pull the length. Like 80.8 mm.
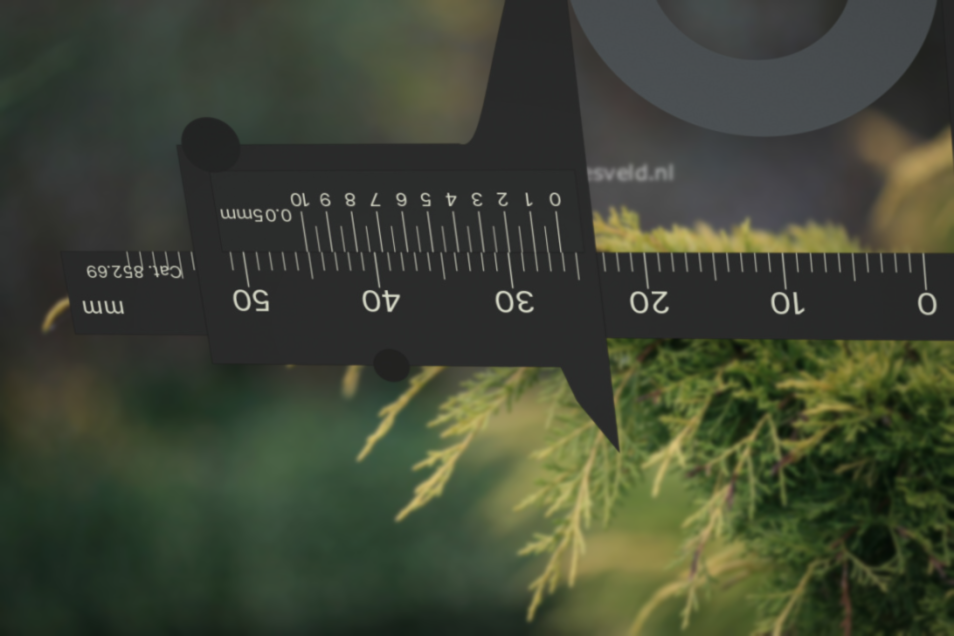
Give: 26.1 mm
